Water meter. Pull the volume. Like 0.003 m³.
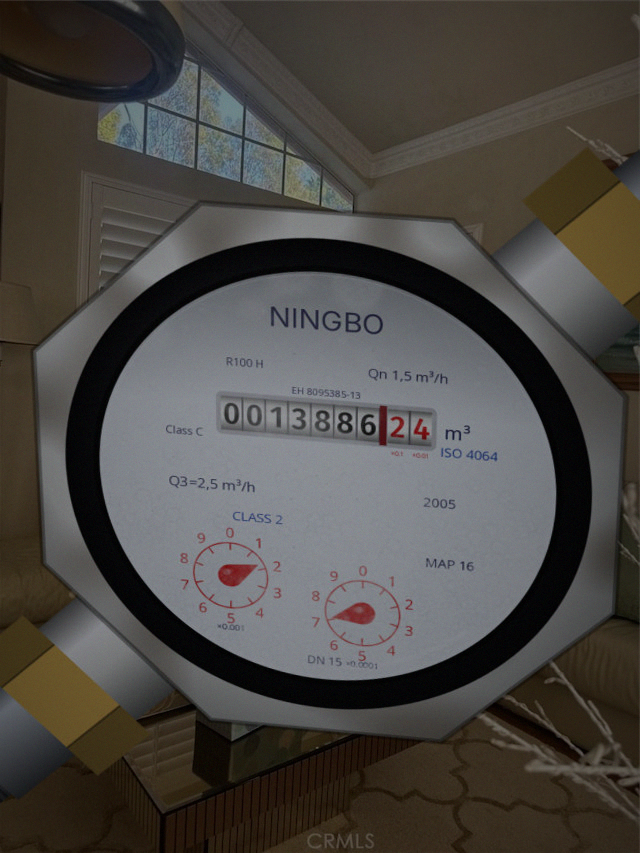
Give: 13886.2417 m³
